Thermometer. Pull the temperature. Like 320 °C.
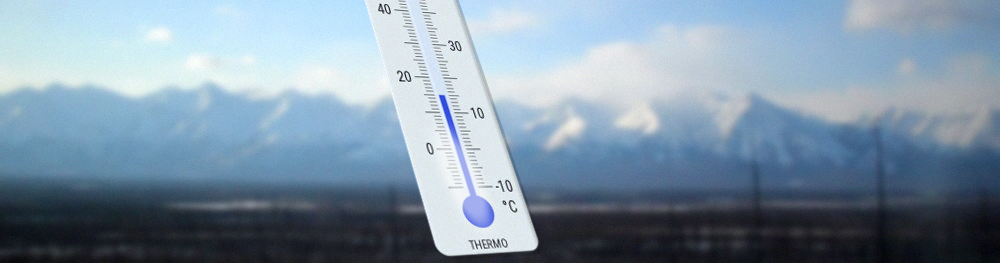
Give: 15 °C
